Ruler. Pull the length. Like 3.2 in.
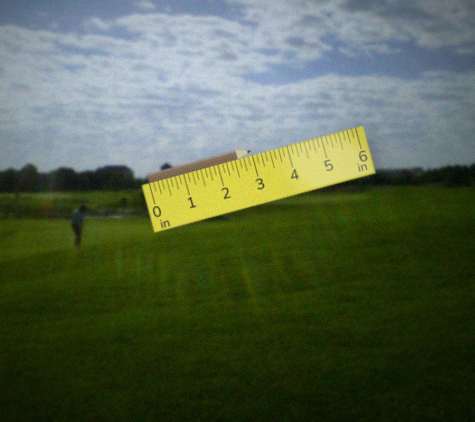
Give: 3 in
